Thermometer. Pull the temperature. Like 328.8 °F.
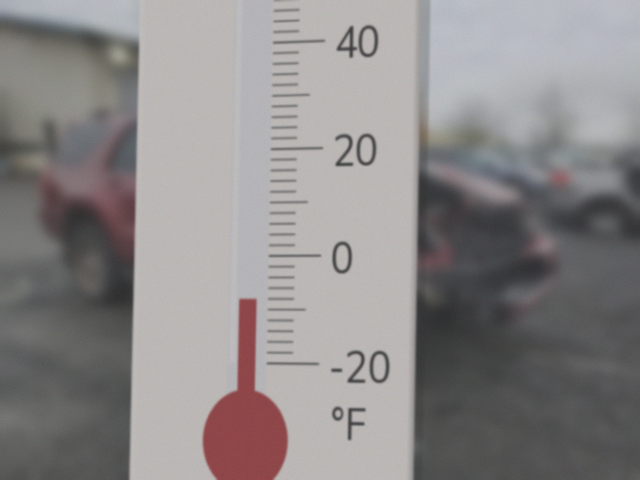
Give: -8 °F
